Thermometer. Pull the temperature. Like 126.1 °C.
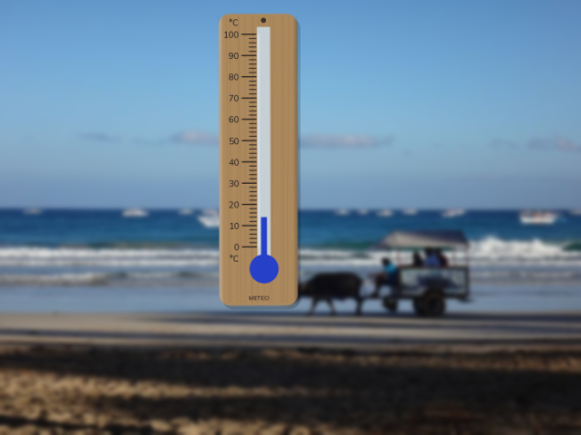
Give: 14 °C
